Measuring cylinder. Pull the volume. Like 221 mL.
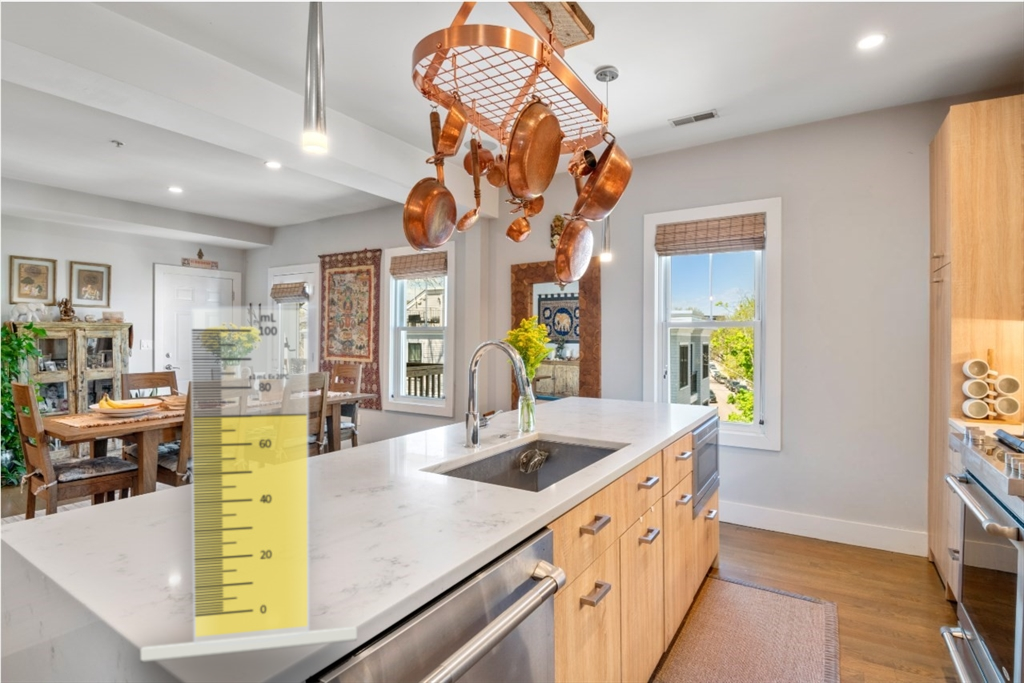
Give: 70 mL
